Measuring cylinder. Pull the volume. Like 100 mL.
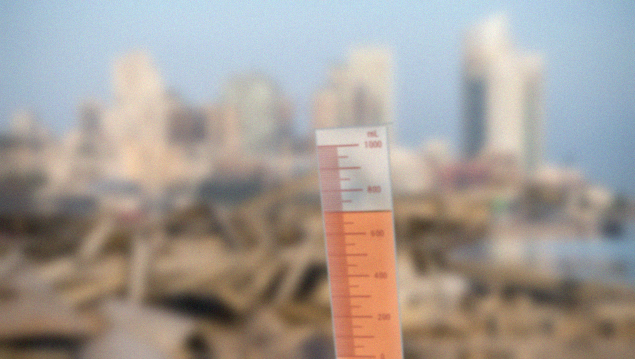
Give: 700 mL
